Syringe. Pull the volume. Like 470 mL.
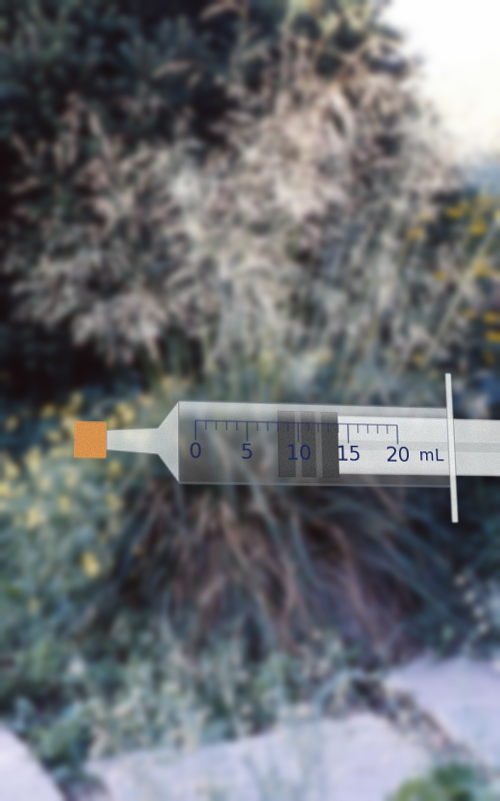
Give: 8 mL
